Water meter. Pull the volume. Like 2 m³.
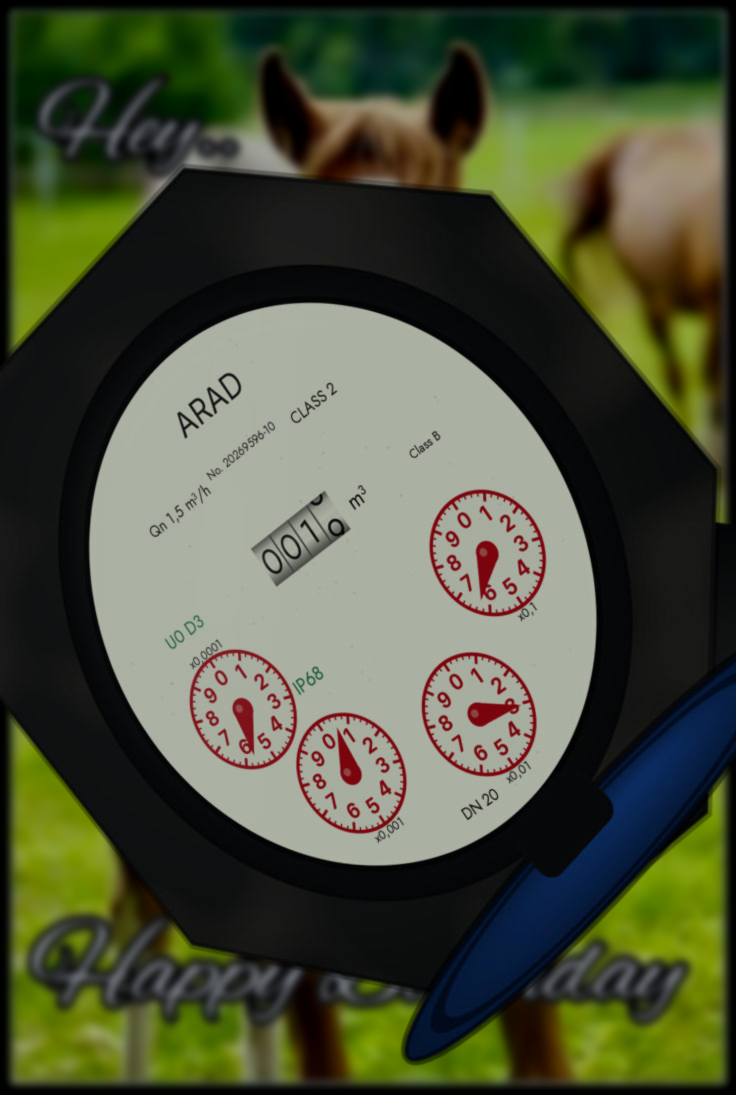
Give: 18.6305 m³
